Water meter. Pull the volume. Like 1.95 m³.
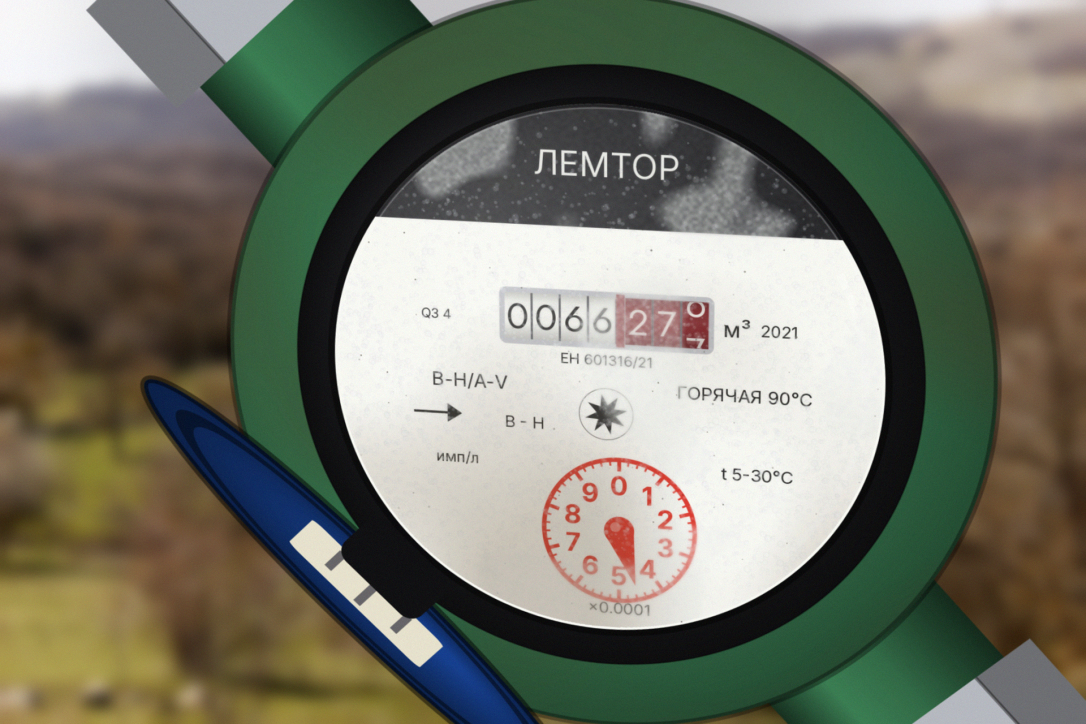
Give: 66.2764 m³
